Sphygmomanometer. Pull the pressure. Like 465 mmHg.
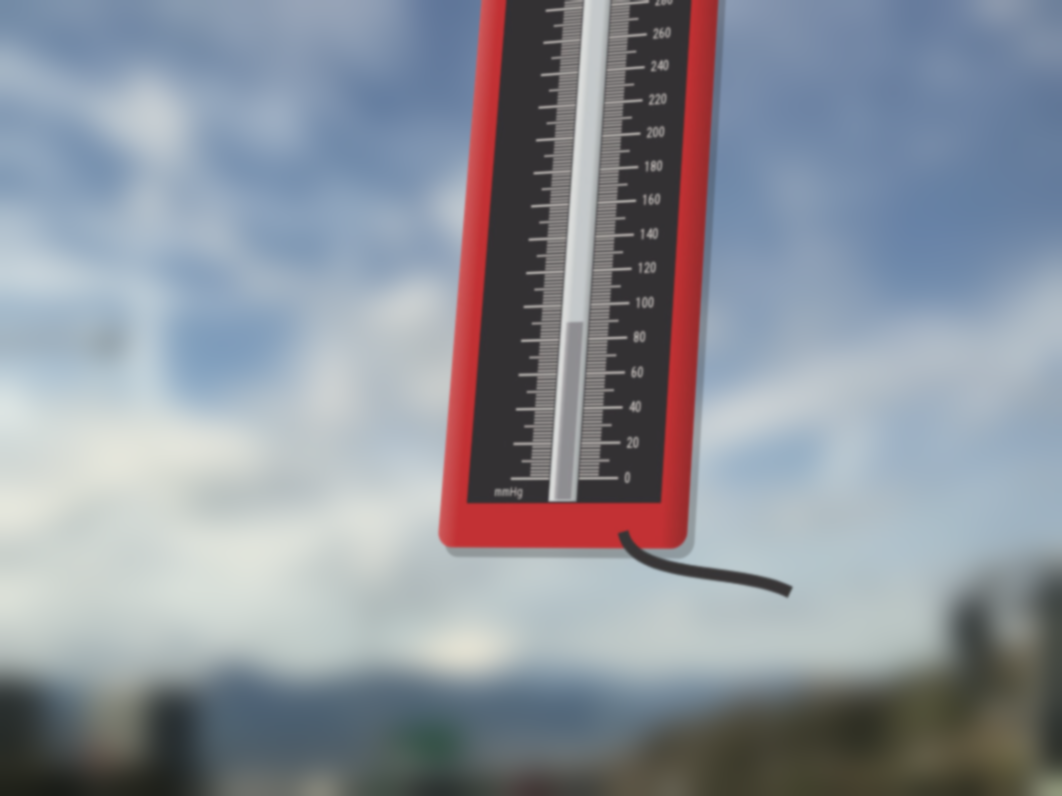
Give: 90 mmHg
